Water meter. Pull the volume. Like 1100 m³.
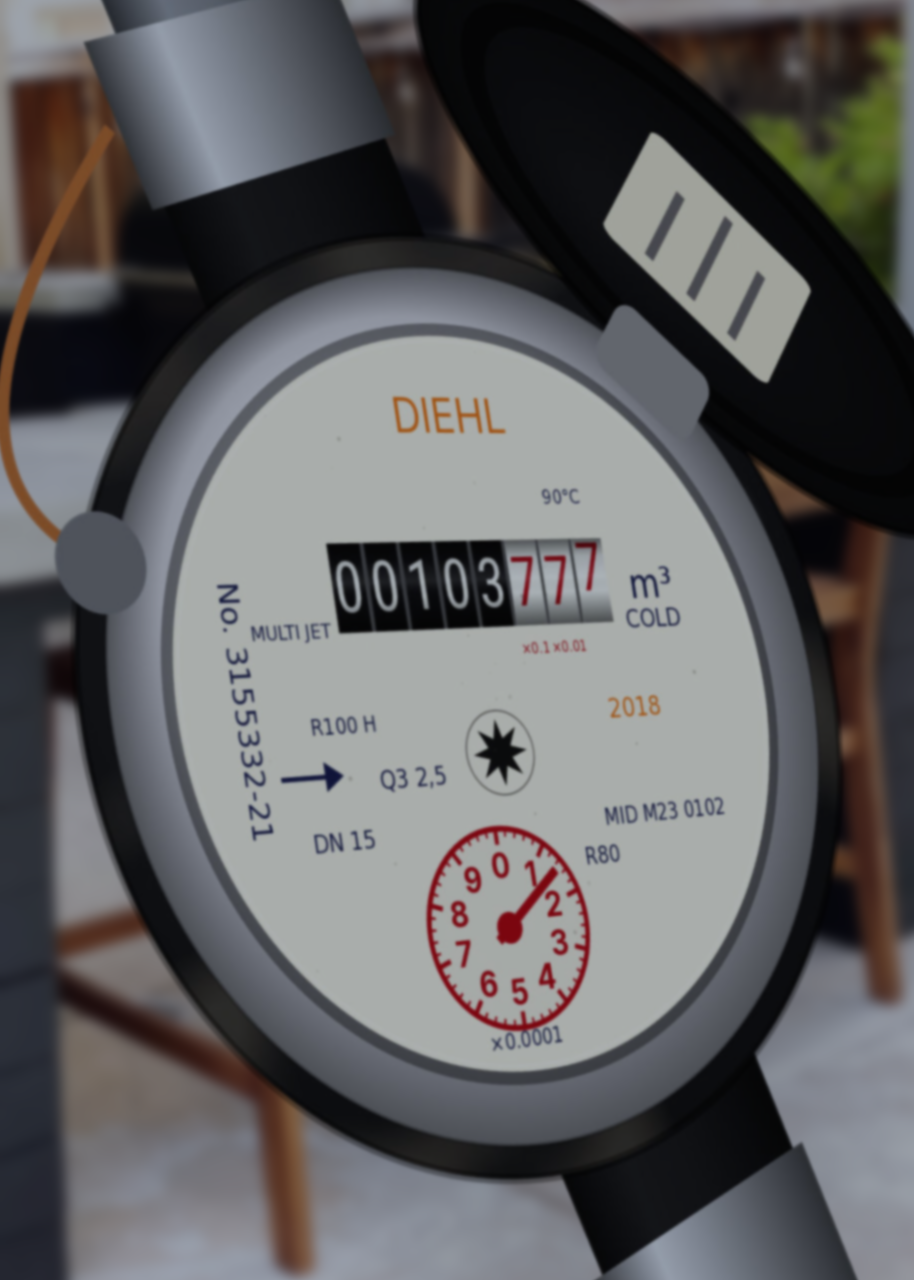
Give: 103.7771 m³
